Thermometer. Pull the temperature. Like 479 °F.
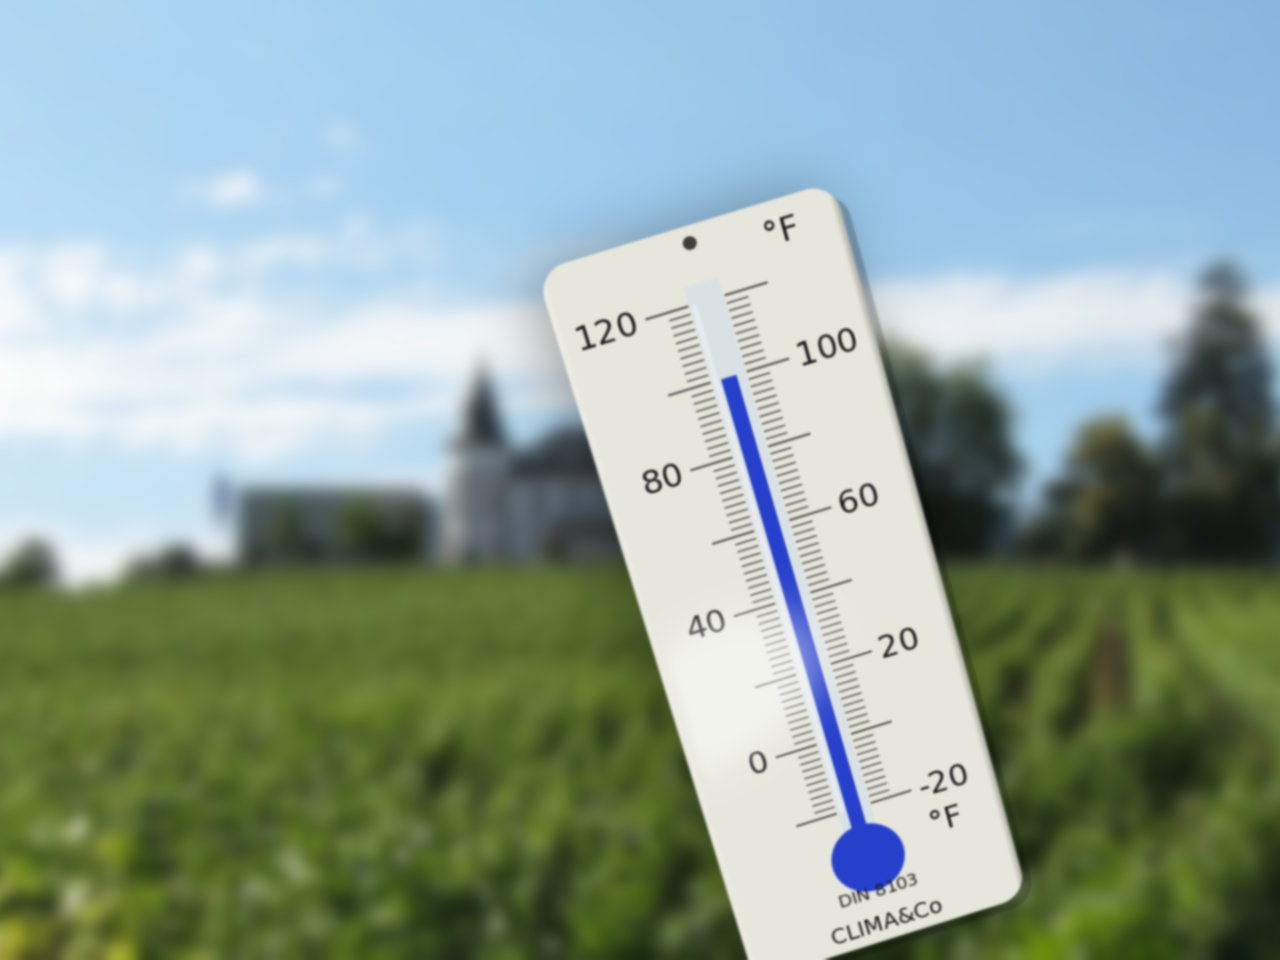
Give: 100 °F
